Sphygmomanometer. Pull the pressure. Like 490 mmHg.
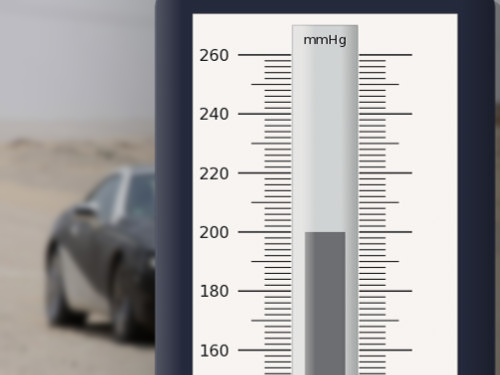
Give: 200 mmHg
